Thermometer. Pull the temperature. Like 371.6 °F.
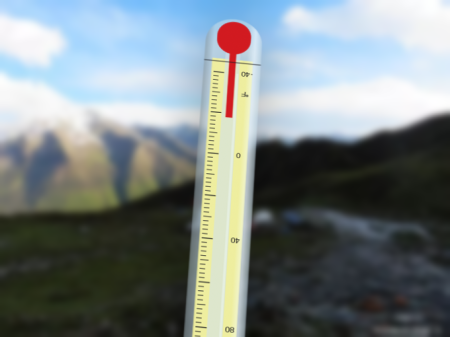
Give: -18 °F
